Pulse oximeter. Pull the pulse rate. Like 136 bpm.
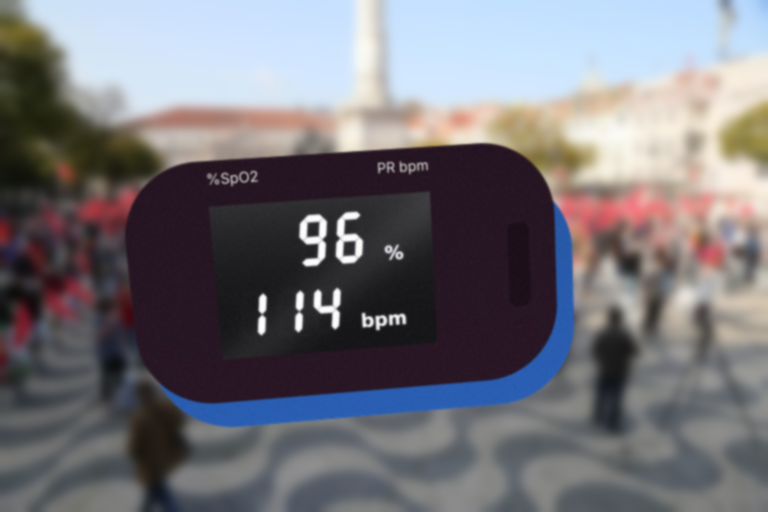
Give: 114 bpm
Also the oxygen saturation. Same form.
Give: 96 %
